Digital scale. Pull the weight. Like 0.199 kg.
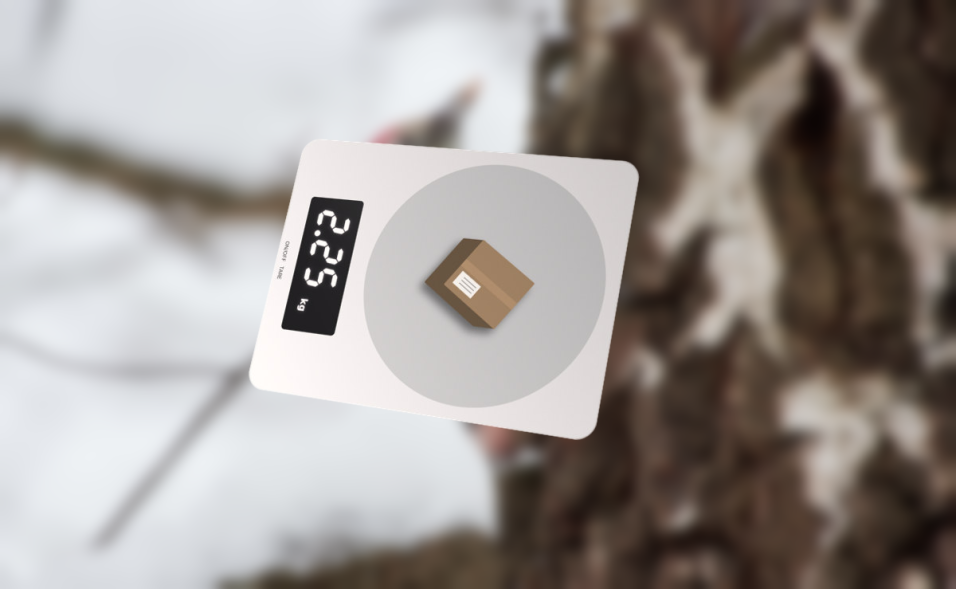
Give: 2.25 kg
